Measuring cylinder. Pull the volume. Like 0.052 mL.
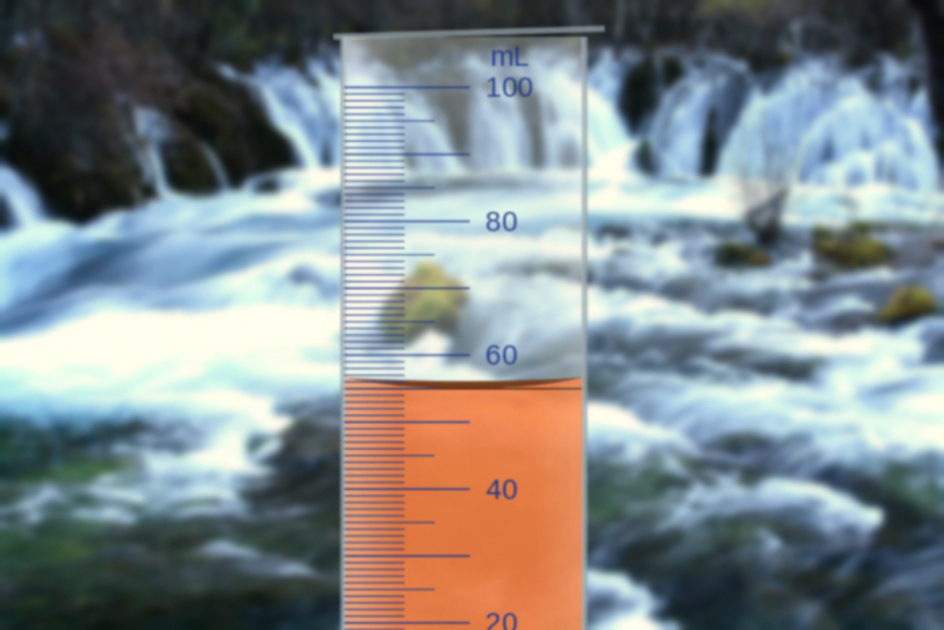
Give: 55 mL
